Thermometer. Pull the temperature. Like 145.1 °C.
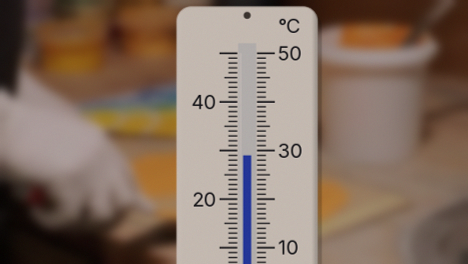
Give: 29 °C
